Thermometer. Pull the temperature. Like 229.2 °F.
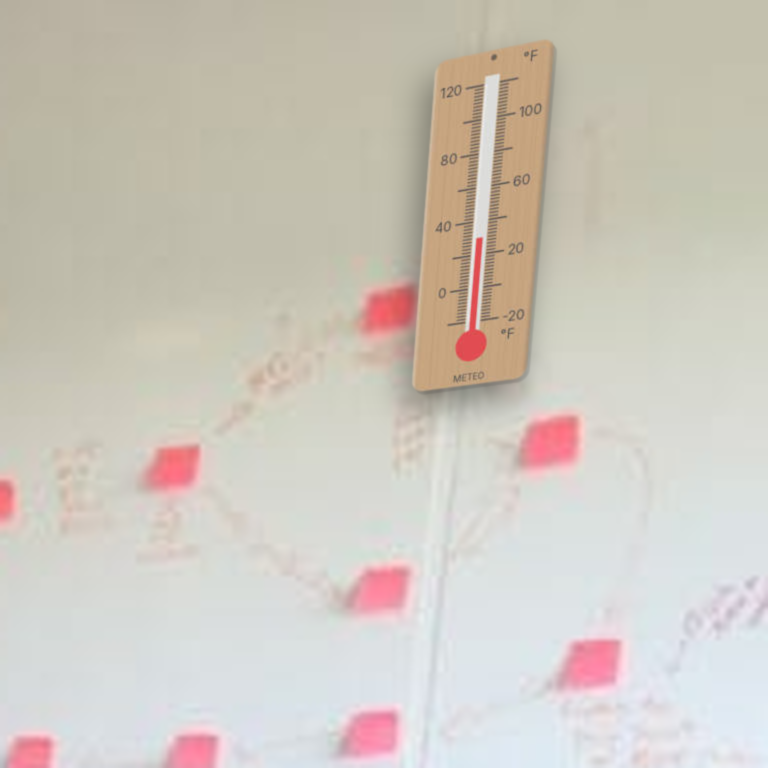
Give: 30 °F
